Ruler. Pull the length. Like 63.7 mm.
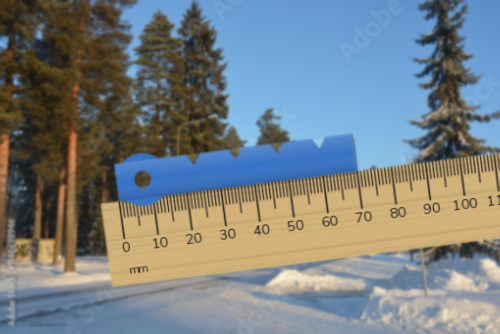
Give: 70 mm
